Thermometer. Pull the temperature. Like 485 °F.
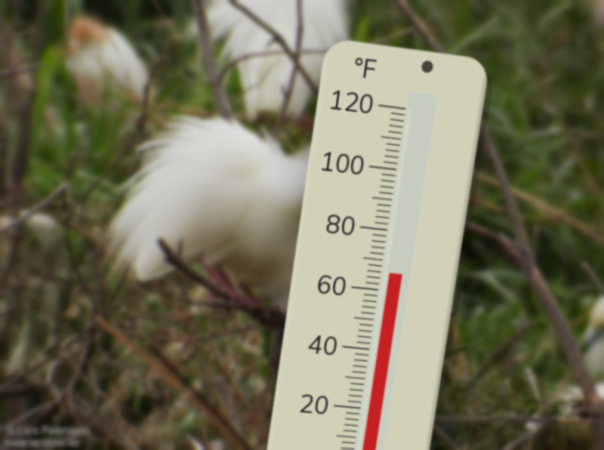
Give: 66 °F
